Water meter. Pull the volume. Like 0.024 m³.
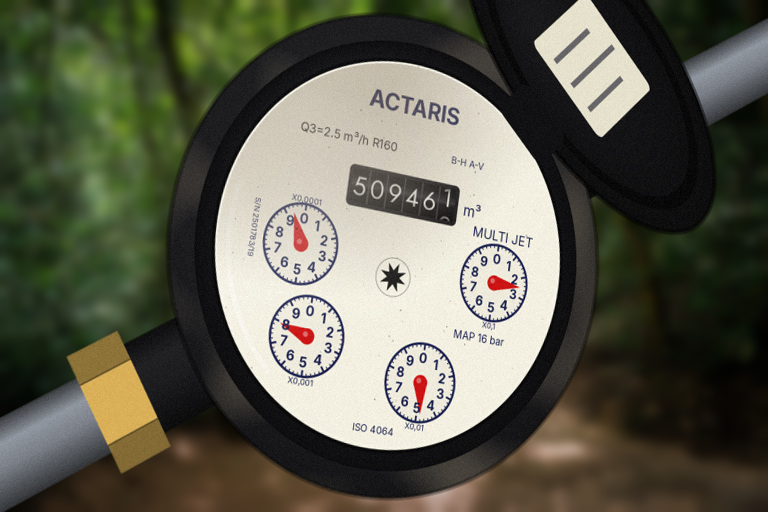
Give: 509461.2479 m³
